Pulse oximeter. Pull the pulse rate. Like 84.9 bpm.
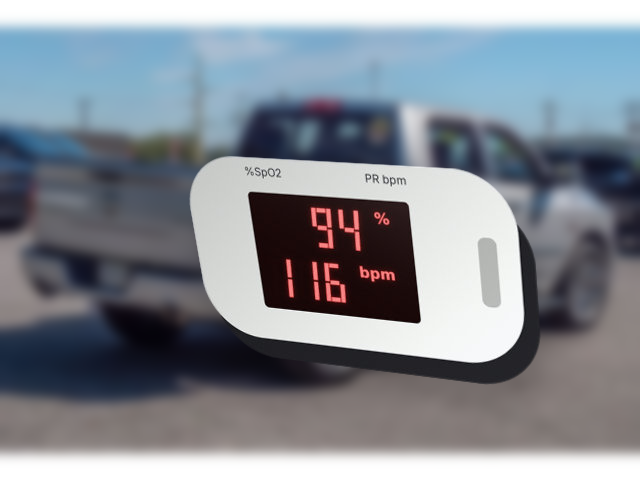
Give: 116 bpm
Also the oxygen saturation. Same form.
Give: 94 %
